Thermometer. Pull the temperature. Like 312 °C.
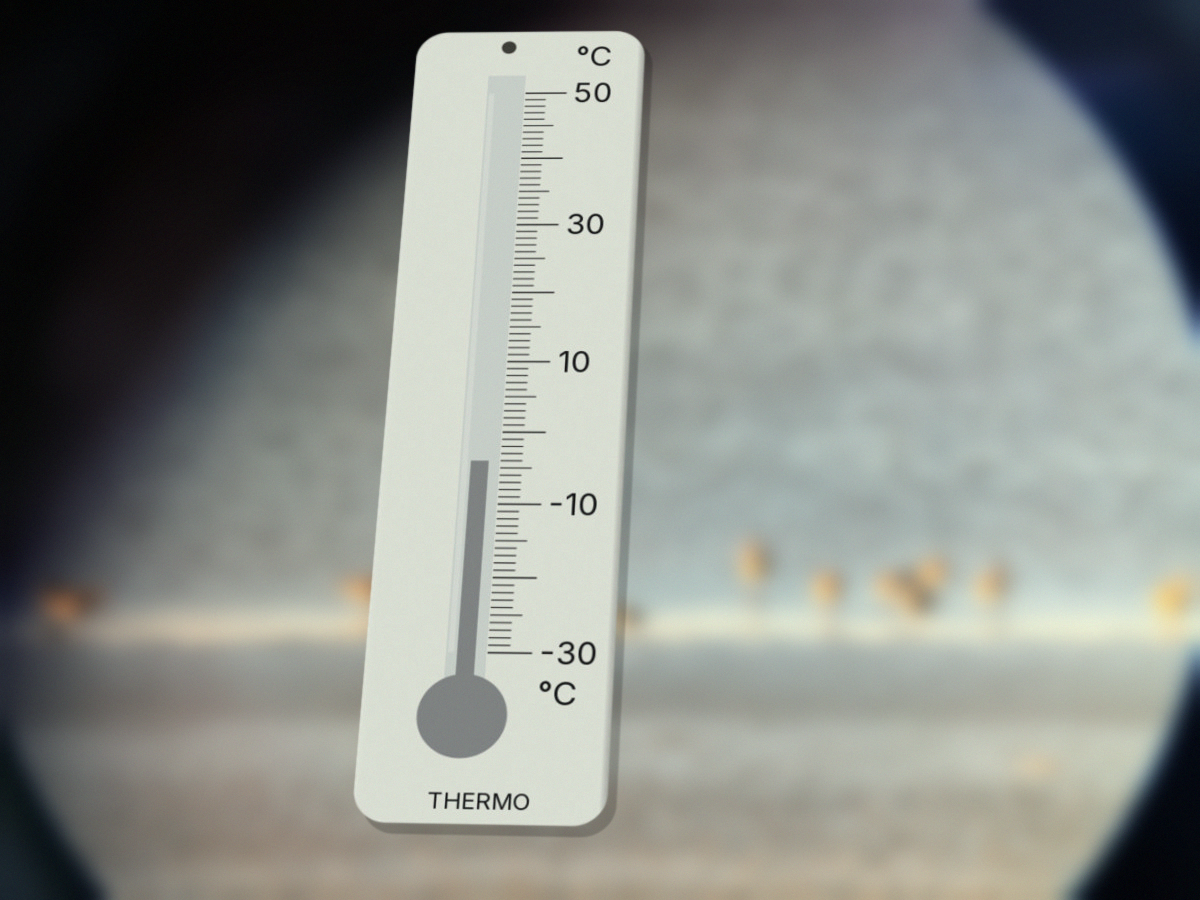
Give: -4 °C
